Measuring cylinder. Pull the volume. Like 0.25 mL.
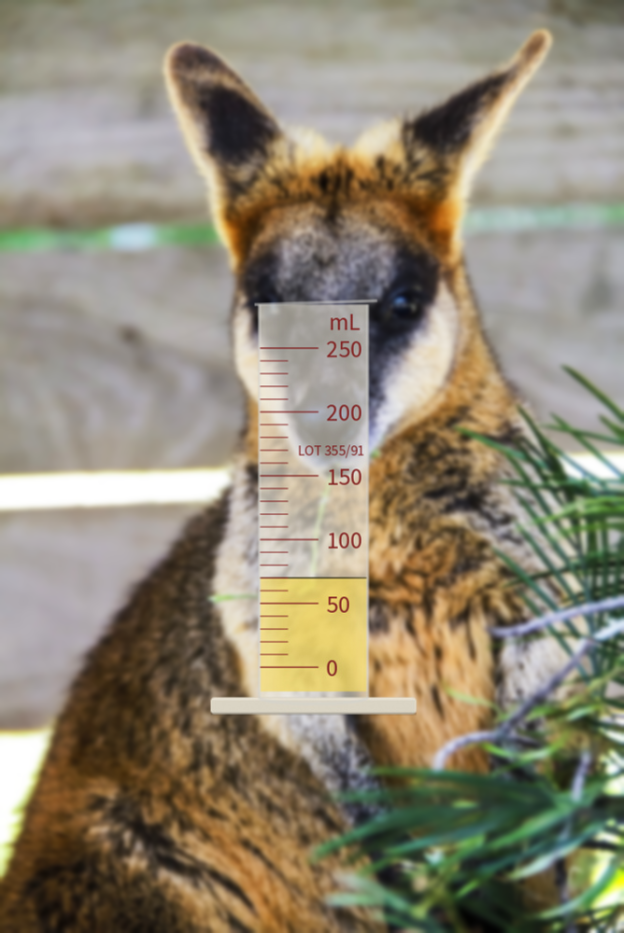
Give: 70 mL
